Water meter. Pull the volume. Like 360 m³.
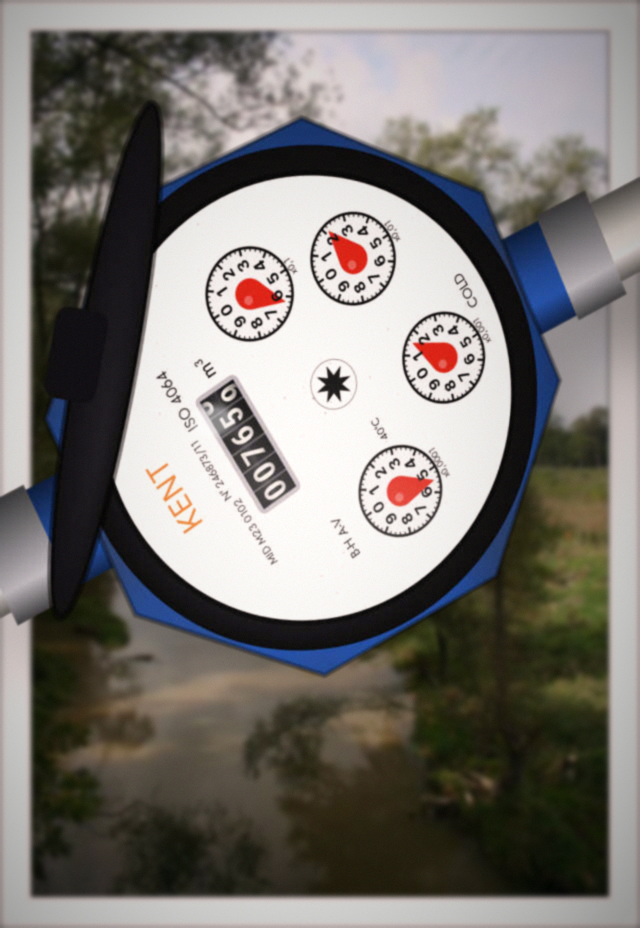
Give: 7658.6215 m³
